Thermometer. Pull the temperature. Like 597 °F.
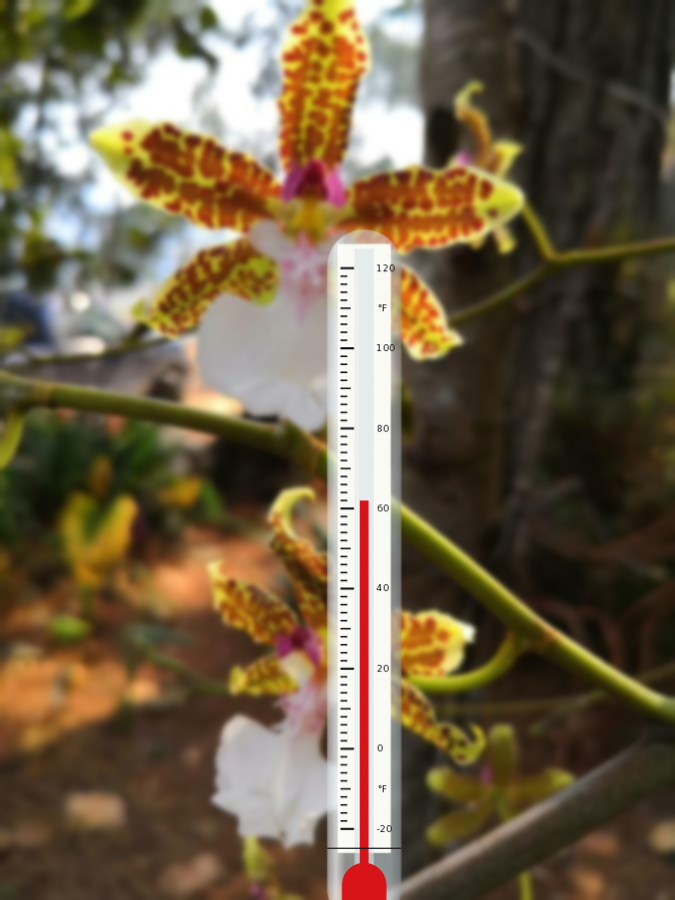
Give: 62 °F
